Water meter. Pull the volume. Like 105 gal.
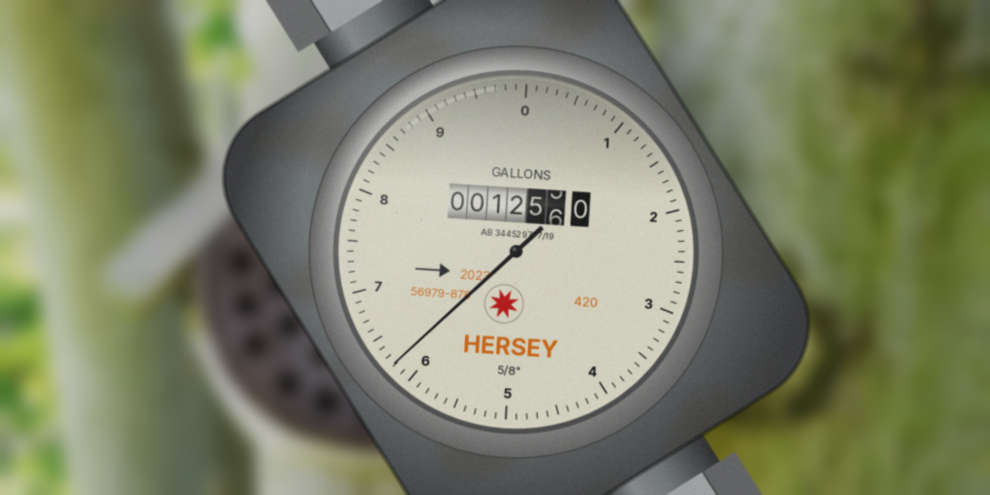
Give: 12556.2 gal
